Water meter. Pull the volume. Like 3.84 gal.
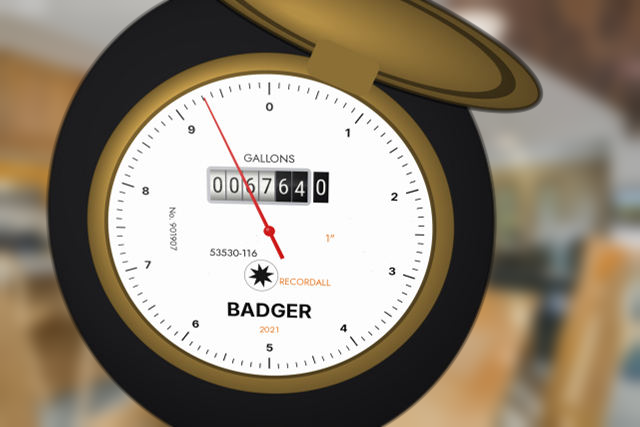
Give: 67639.3 gal
